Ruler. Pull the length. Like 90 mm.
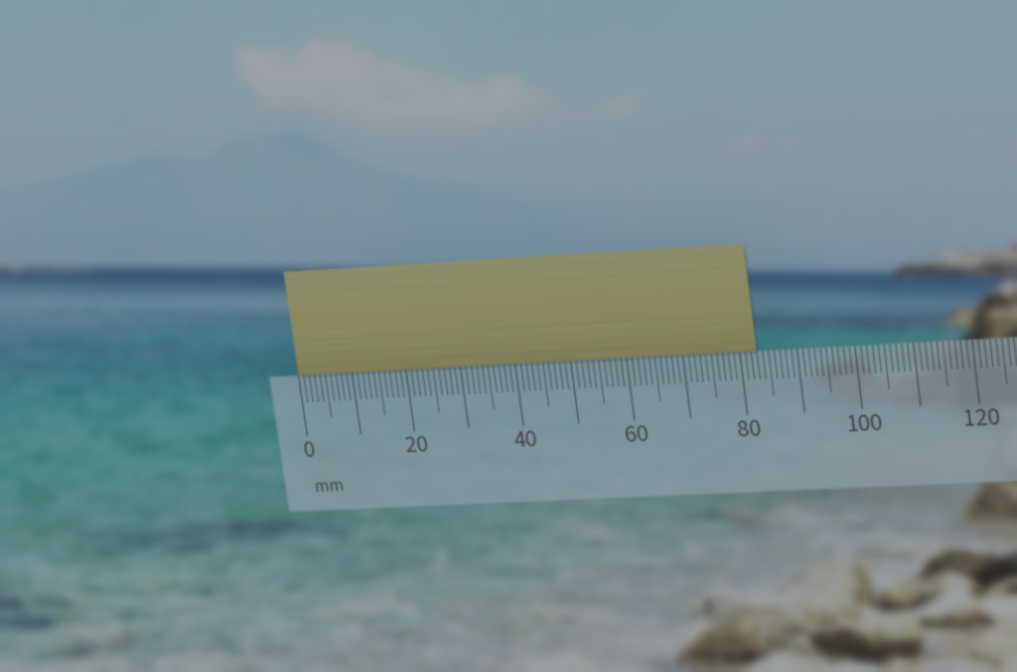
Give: 83 mm
